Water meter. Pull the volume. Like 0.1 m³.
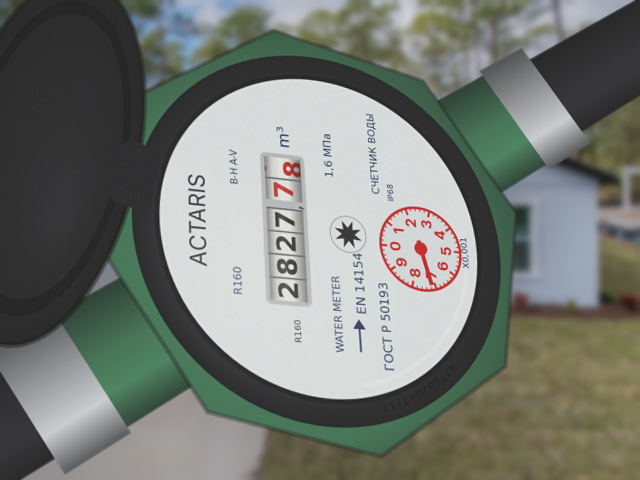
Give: 2827.777 m³
